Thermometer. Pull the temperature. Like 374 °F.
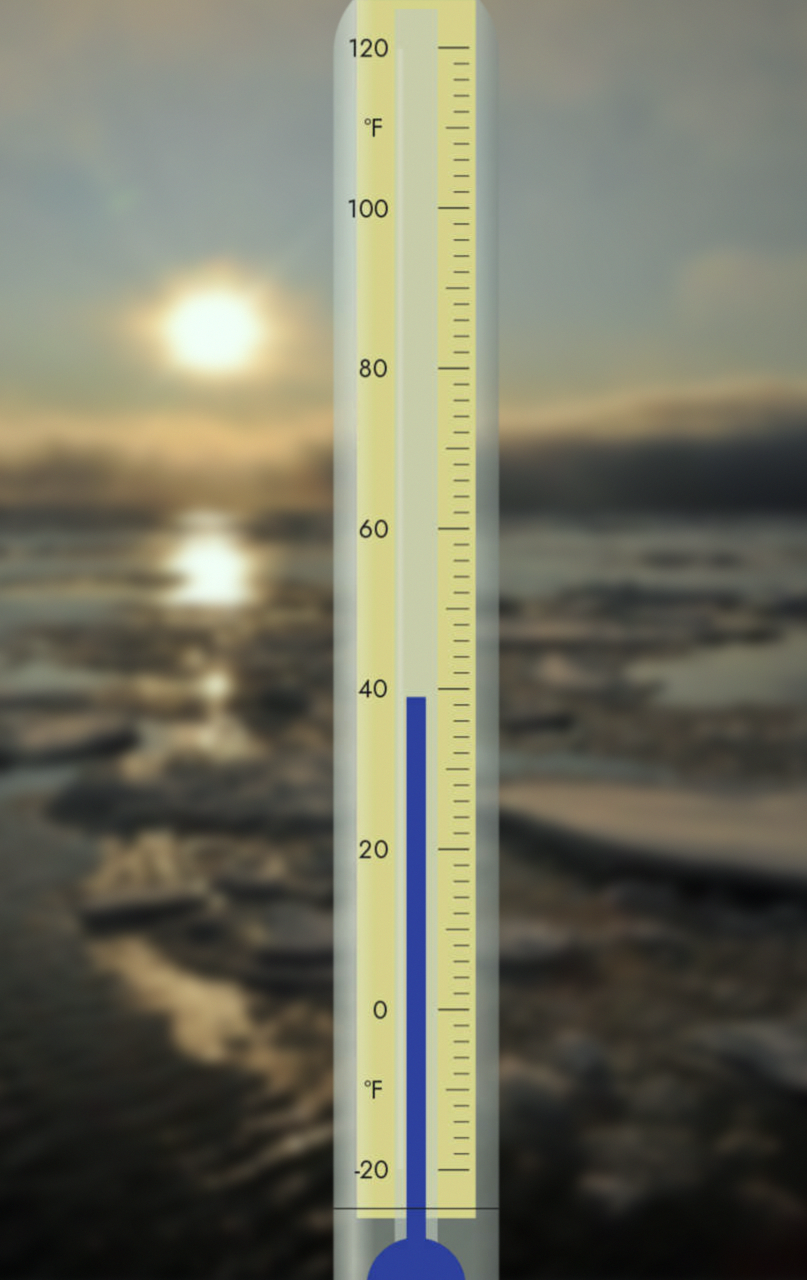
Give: 39 °F
